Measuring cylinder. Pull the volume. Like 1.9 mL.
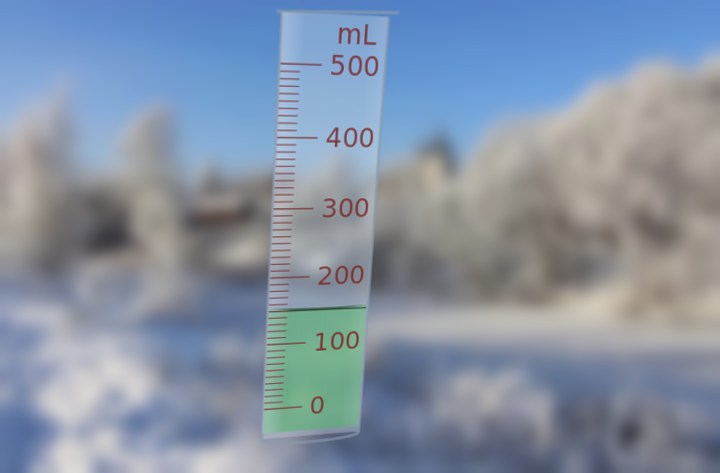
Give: 150 mL
